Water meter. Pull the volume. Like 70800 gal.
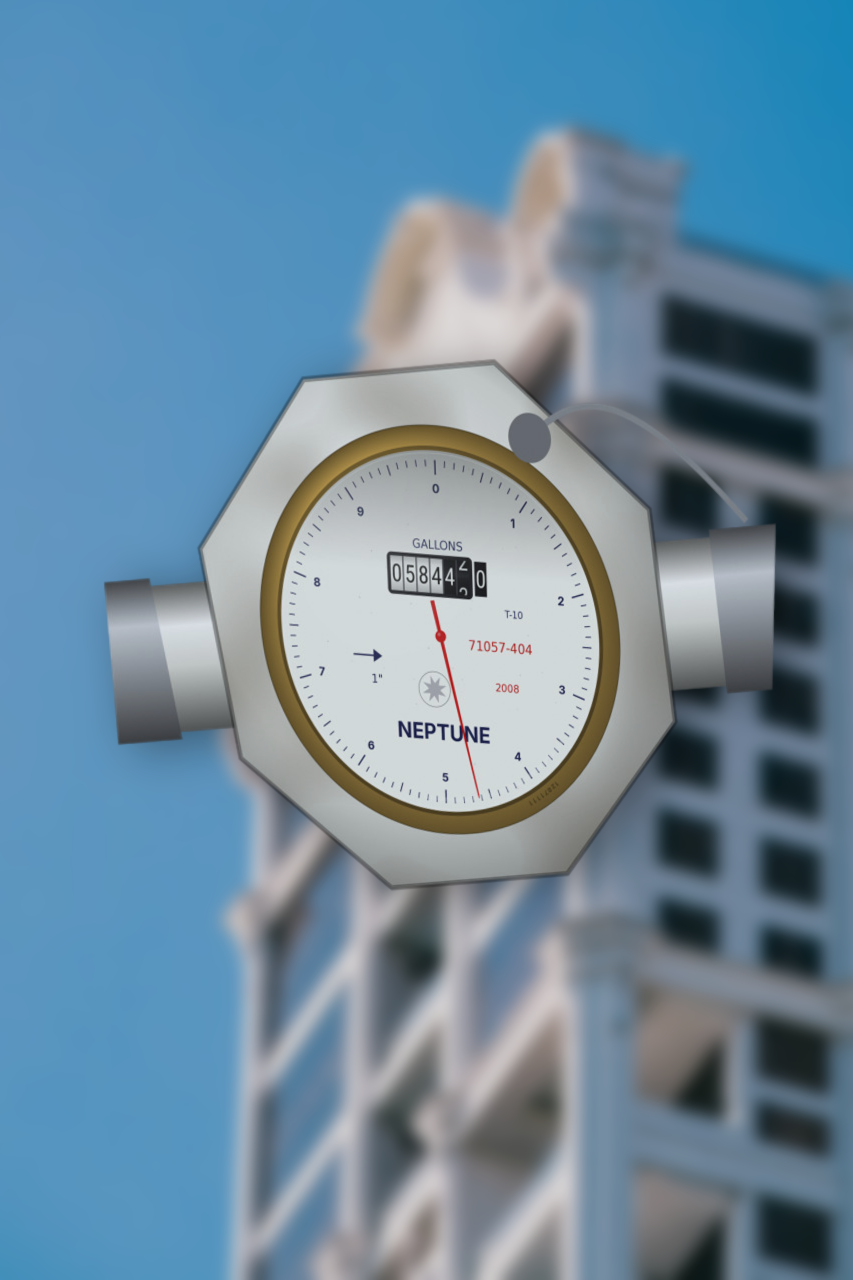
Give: 584424.6 gal
